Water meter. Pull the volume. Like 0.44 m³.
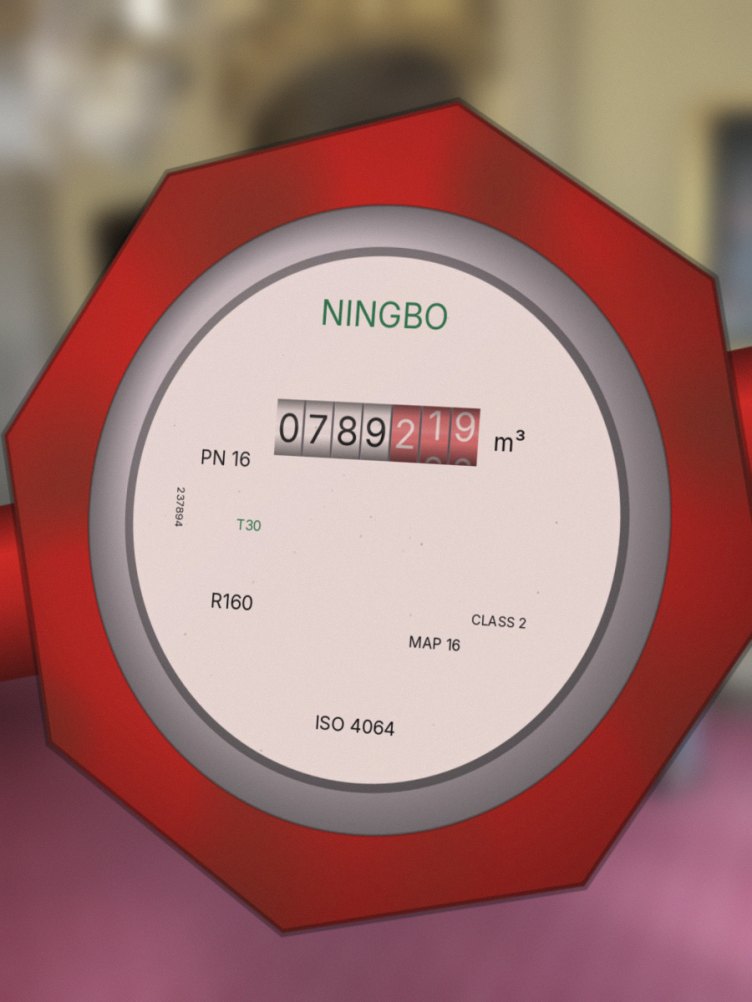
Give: 789.219 m³
